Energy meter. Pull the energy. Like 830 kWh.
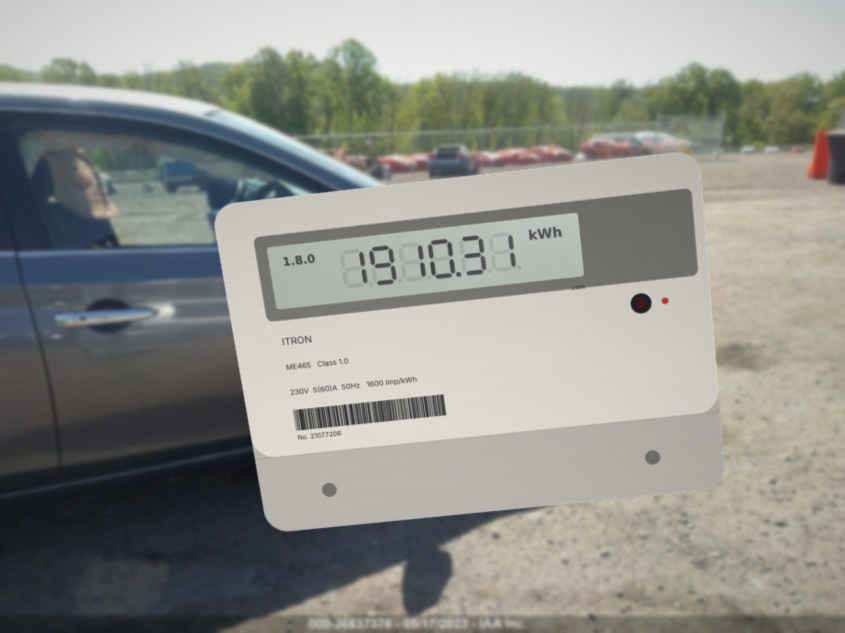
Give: 1910.31 kWh
